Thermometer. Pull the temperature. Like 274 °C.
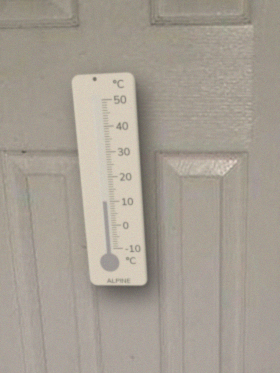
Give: 10 °C
